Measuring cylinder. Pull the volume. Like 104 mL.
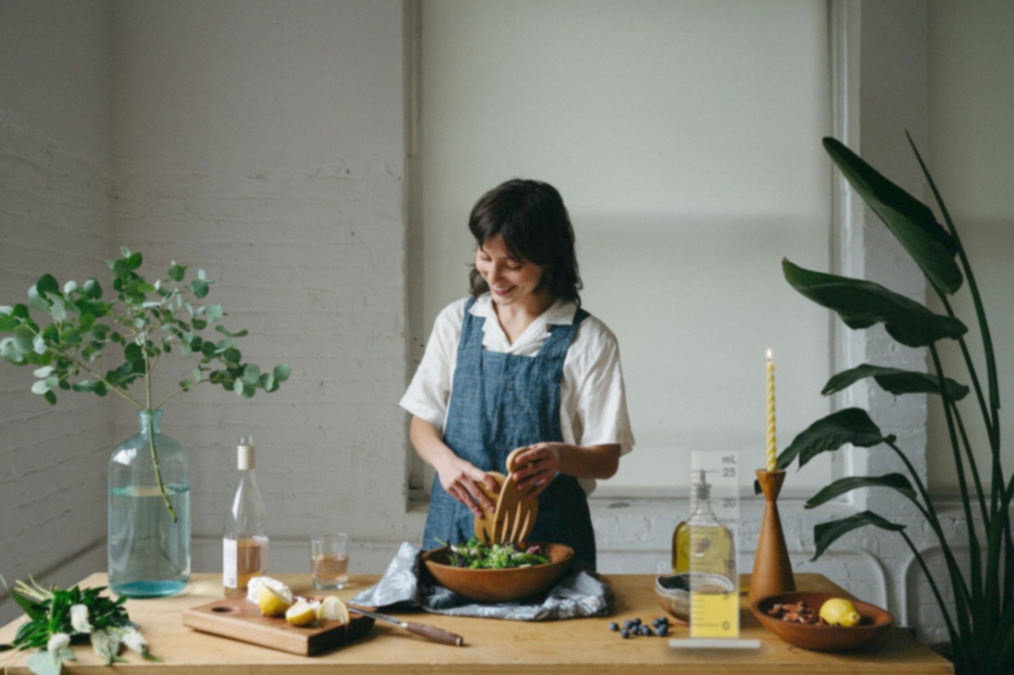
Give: 5 mL
